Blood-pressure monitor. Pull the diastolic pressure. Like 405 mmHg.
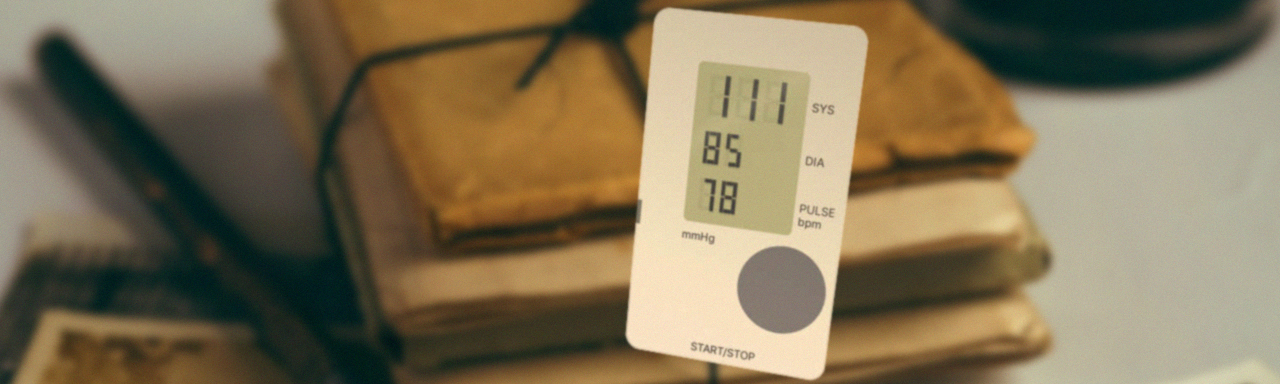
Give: 85 mmHg
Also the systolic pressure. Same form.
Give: 111 mmHg
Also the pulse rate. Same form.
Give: 78 bpm
